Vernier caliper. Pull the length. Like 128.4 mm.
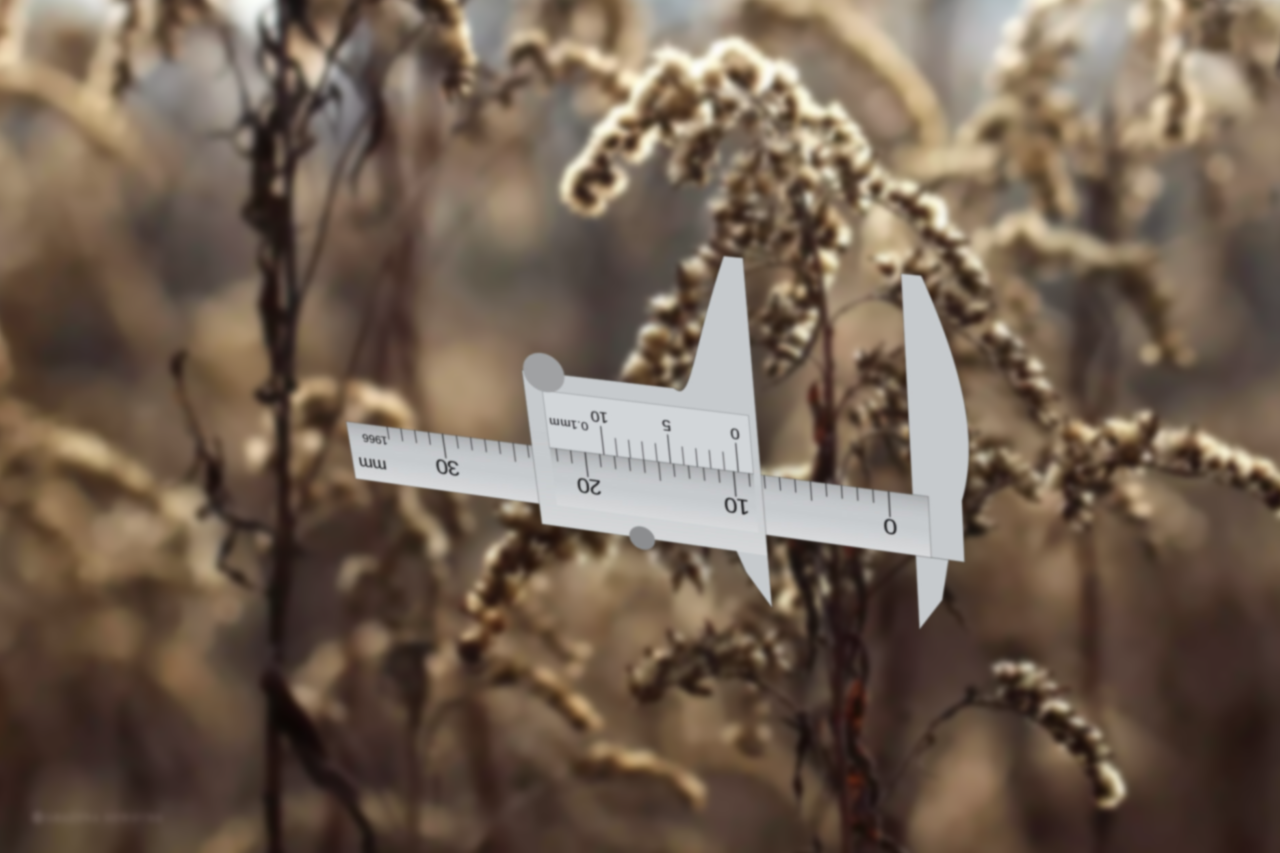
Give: 9.7 mm
